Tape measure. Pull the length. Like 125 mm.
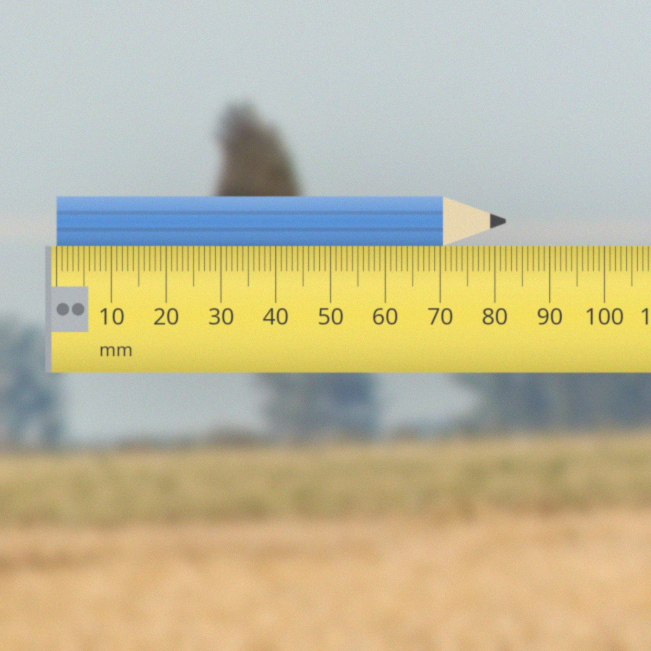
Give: 82 mm
